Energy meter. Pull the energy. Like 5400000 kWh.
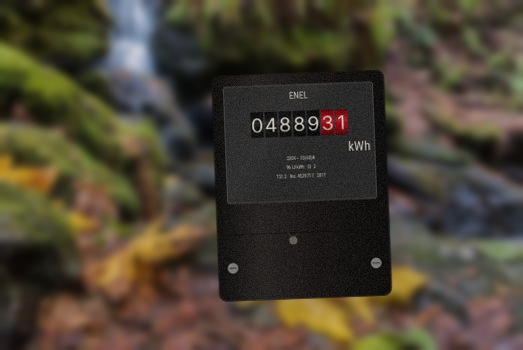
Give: 4889.31 kWh
